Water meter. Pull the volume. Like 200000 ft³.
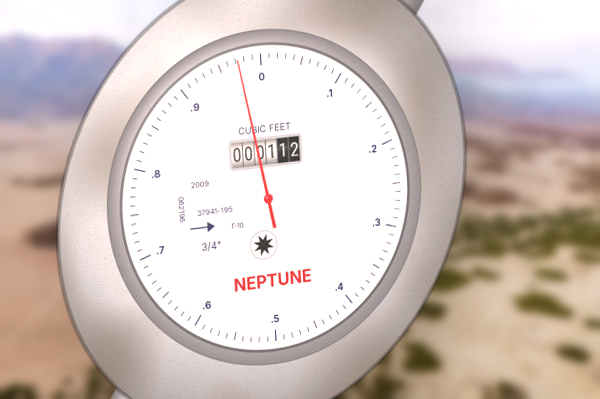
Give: 111.97 ft³
